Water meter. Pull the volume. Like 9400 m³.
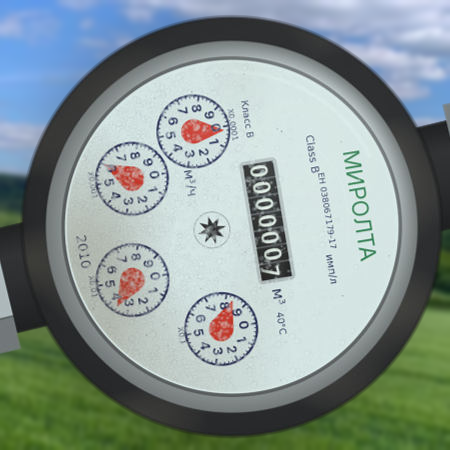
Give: 6.8360 m³
